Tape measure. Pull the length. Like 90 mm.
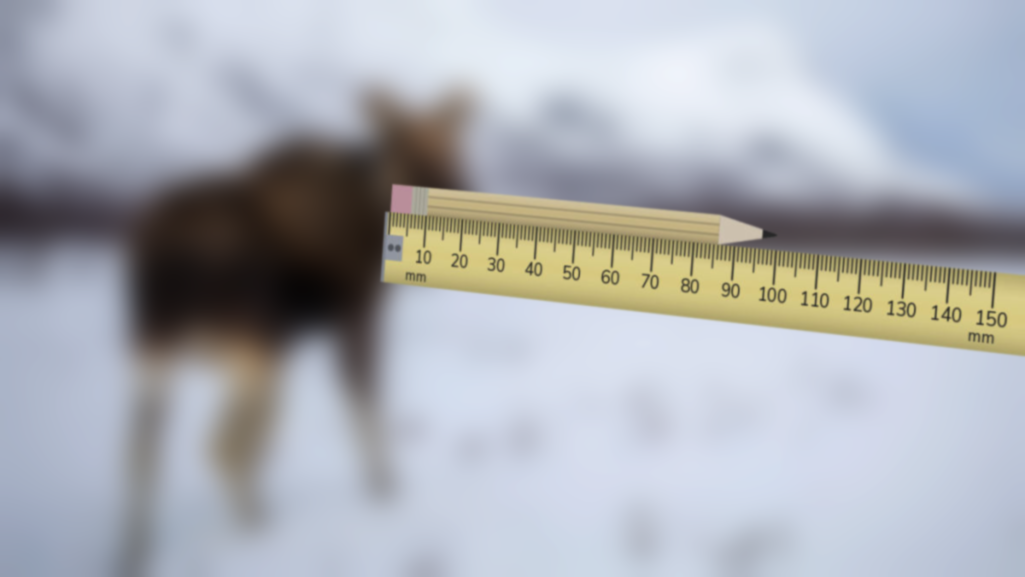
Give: 100 mm
